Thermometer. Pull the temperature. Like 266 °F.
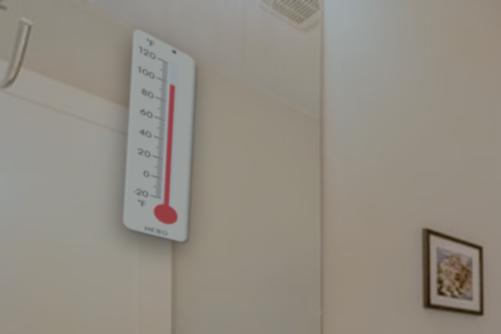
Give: 100 °F
